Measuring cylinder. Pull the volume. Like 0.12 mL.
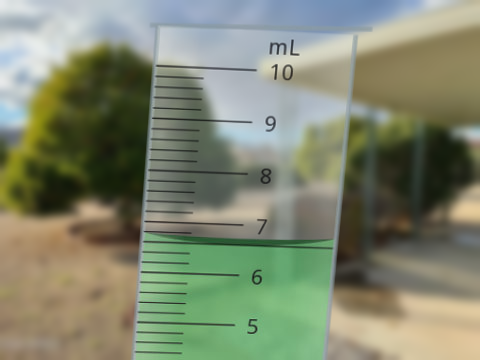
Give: 6.6 mL
